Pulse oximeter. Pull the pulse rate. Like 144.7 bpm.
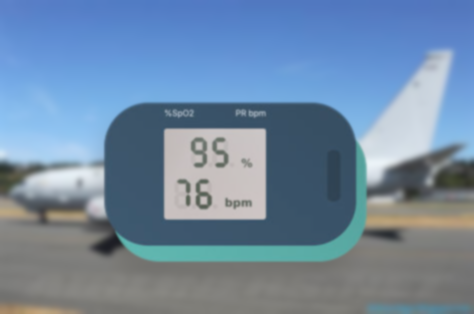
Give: 76 bpm
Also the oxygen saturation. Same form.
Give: 95 %
